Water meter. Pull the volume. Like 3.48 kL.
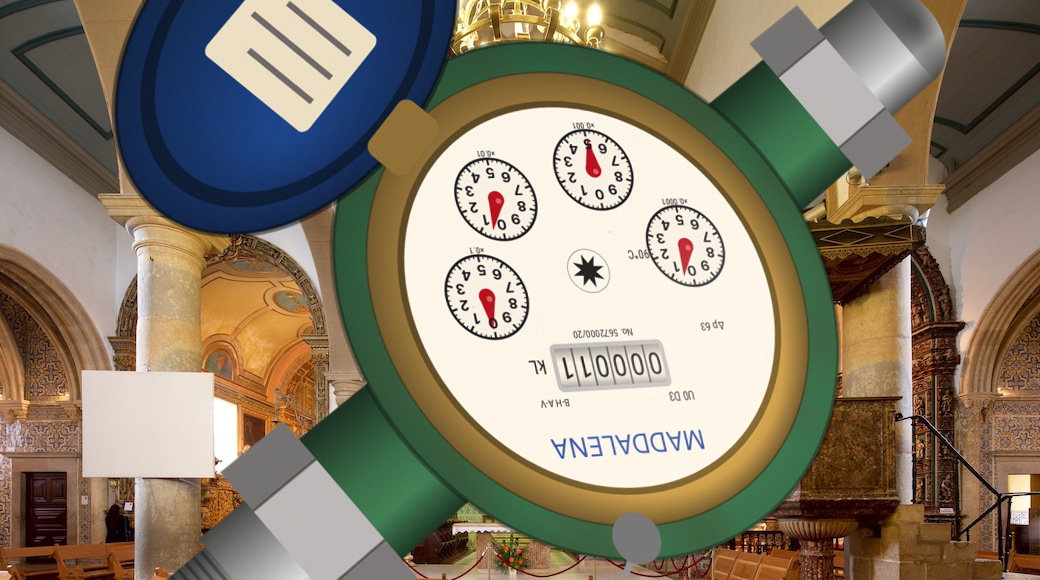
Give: 11.0050 kL
